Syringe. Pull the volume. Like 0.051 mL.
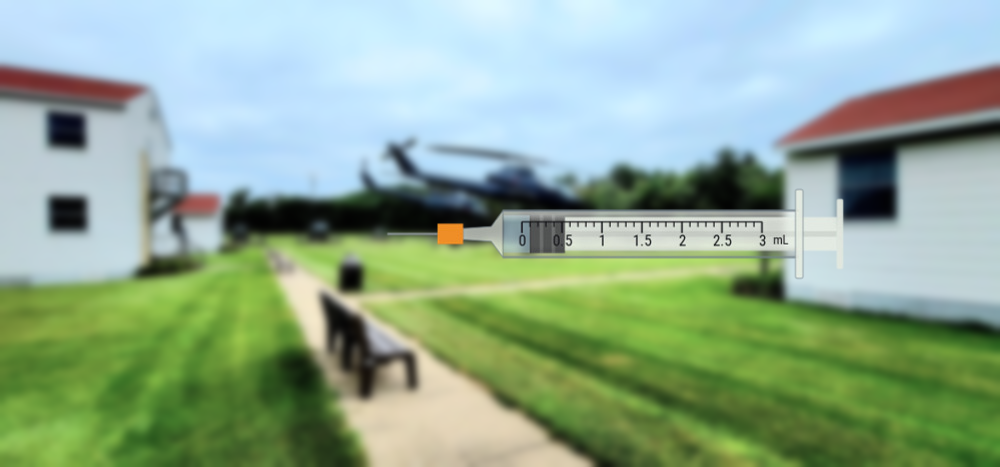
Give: 0.1 mL
